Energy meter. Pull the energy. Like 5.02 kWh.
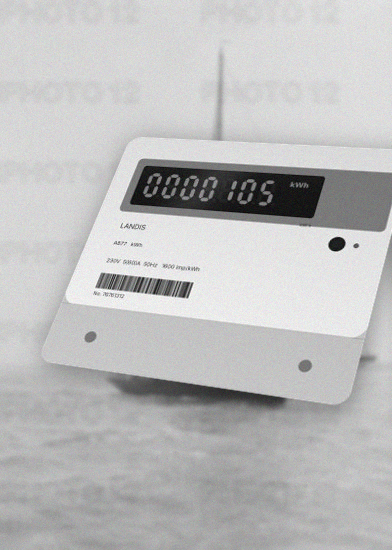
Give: 105 kWh
